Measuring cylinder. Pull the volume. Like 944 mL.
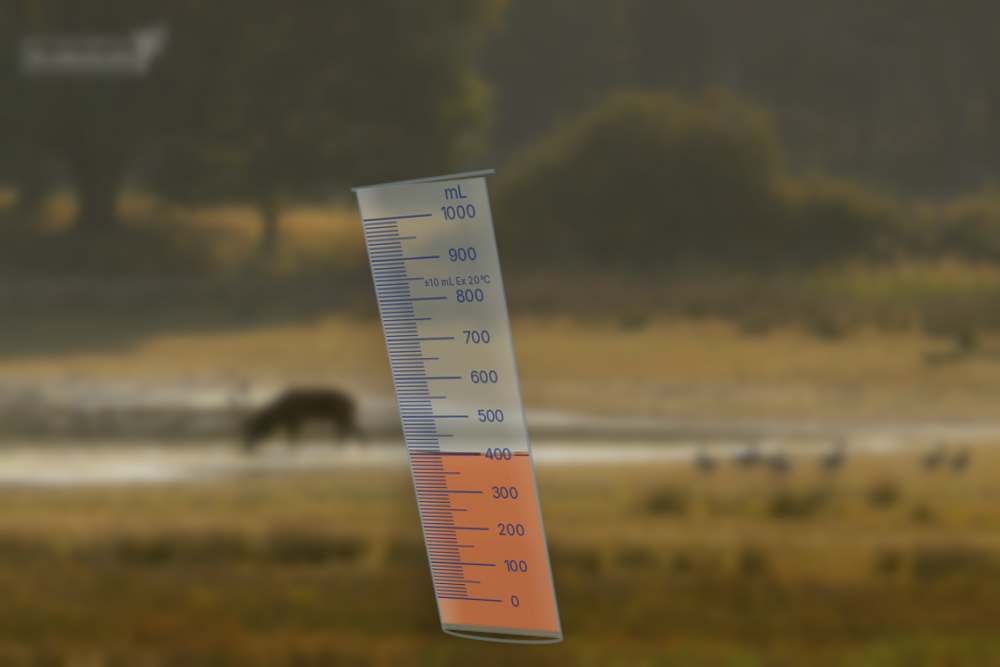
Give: 400 mL
